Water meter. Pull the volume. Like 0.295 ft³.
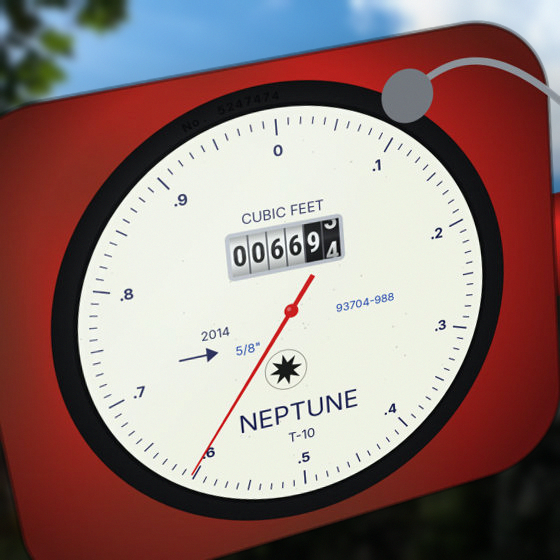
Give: 6693.60 ft³
